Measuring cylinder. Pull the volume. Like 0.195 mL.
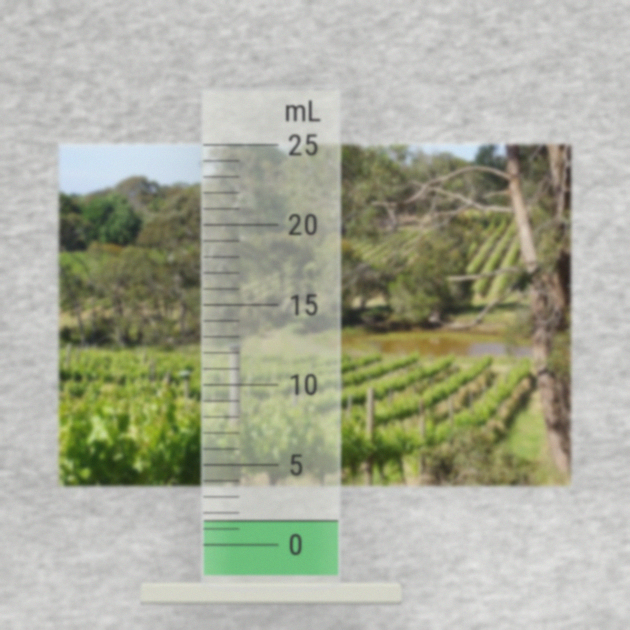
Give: 1.5 mL
